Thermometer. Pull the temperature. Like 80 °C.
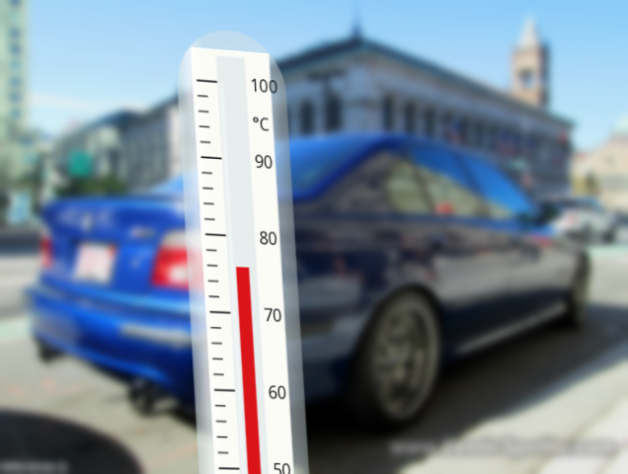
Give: 76 °C
